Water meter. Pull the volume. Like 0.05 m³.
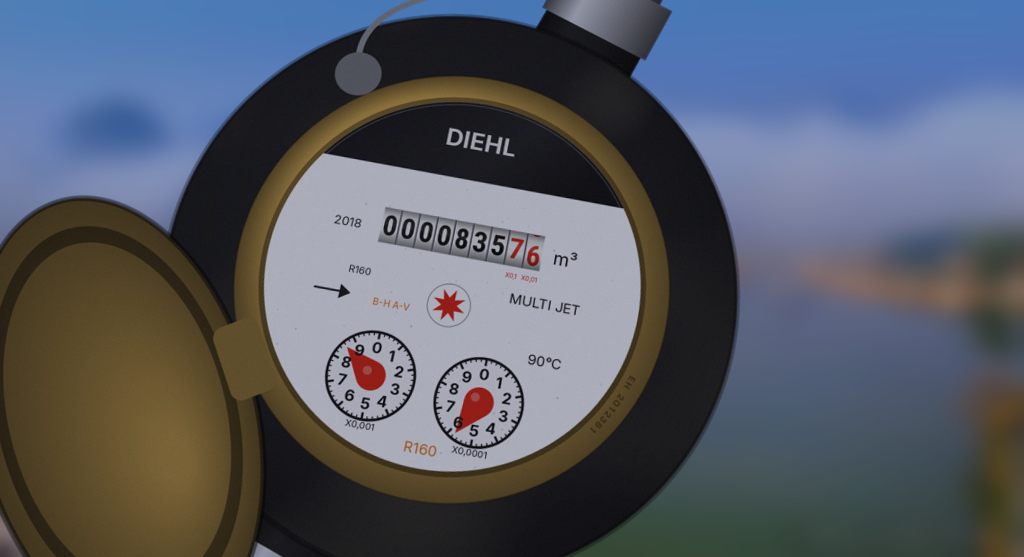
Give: 835.7585 m³
